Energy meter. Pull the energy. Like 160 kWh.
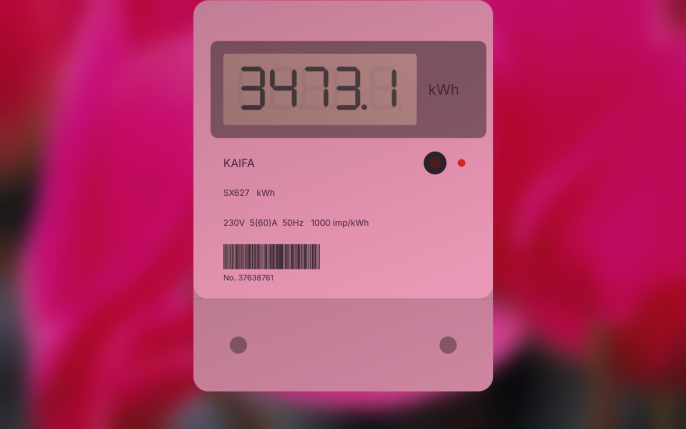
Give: 3473.1 kWh
